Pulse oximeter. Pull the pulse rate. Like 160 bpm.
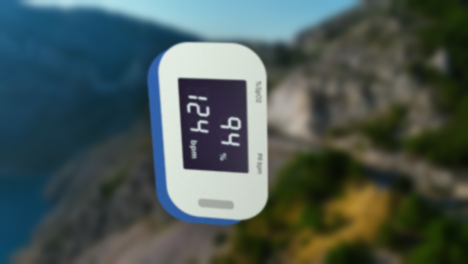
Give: 124 bpm
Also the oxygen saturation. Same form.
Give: 94 %
